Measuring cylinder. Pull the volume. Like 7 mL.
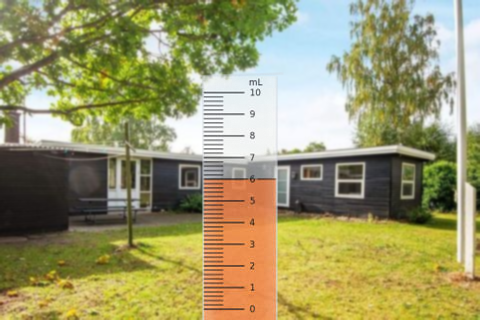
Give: 6 mL
